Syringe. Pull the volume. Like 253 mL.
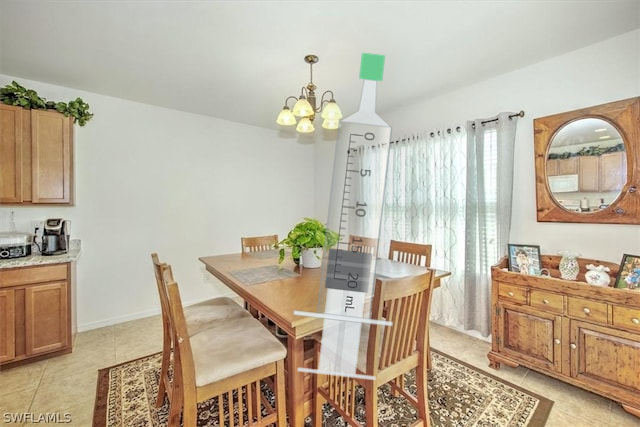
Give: 16 mL
